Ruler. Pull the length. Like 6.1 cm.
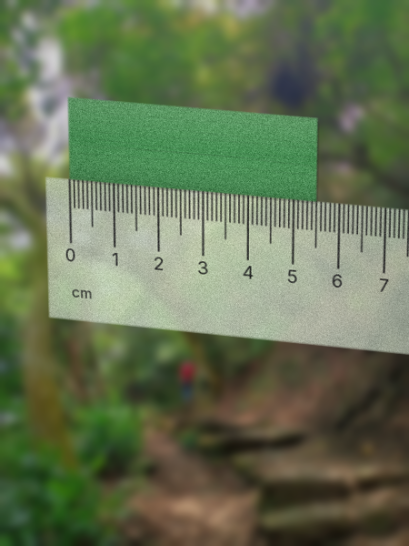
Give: 5.5 cm
